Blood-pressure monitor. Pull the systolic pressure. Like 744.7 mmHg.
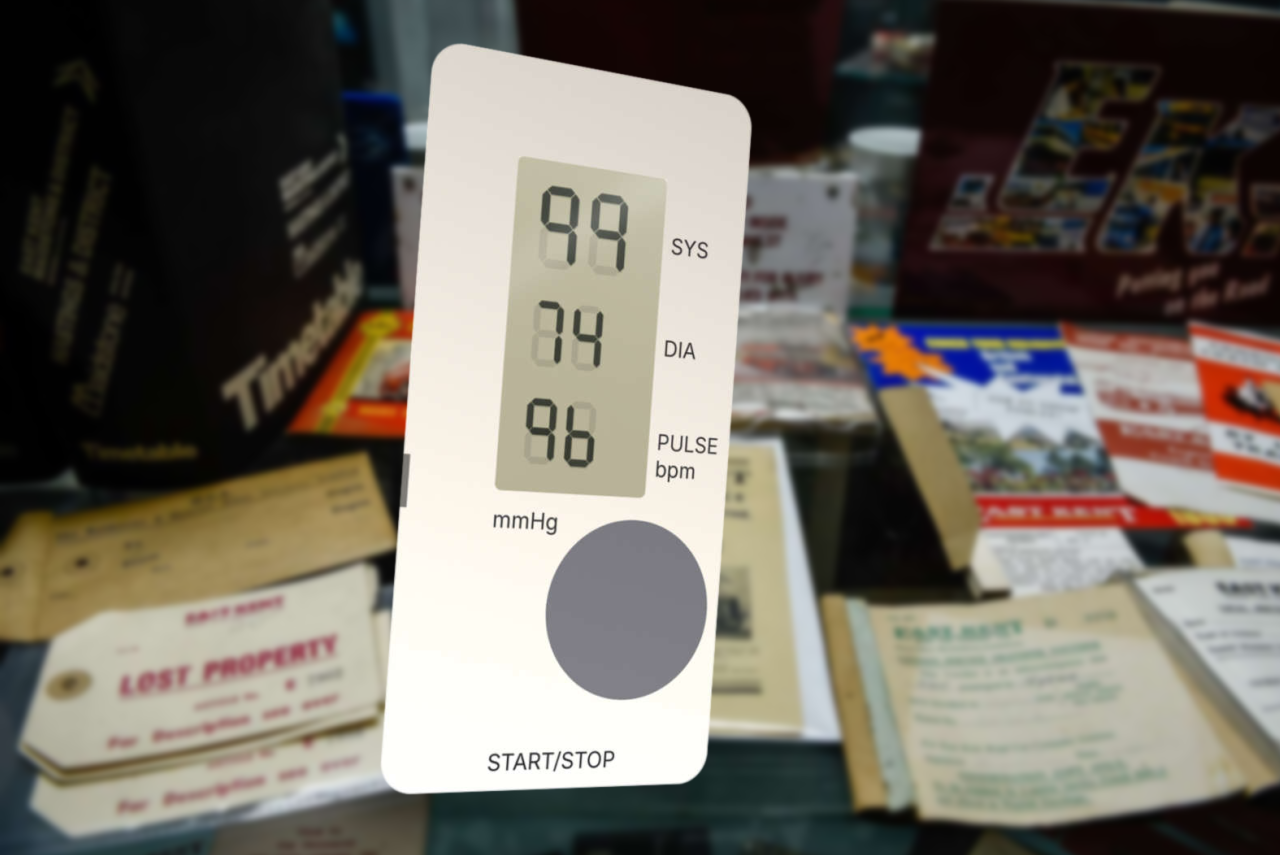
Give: 99 mmHg
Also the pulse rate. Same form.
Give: 96 bpm
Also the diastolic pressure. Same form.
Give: 74 mmHg
